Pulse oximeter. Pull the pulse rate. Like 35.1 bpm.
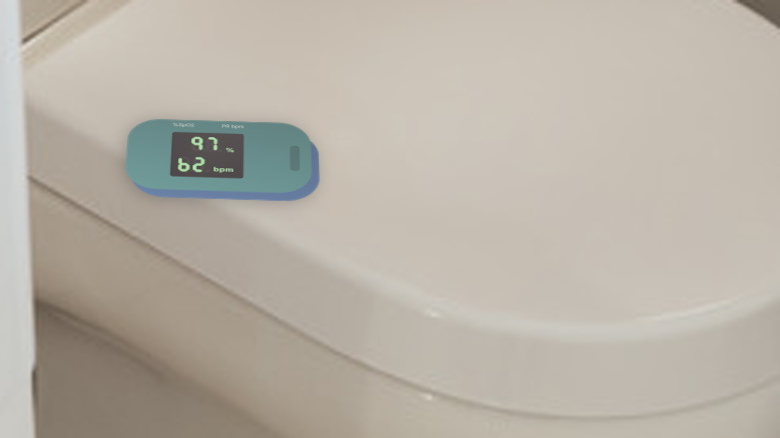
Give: 62 bpm
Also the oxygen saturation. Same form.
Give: 97 %
